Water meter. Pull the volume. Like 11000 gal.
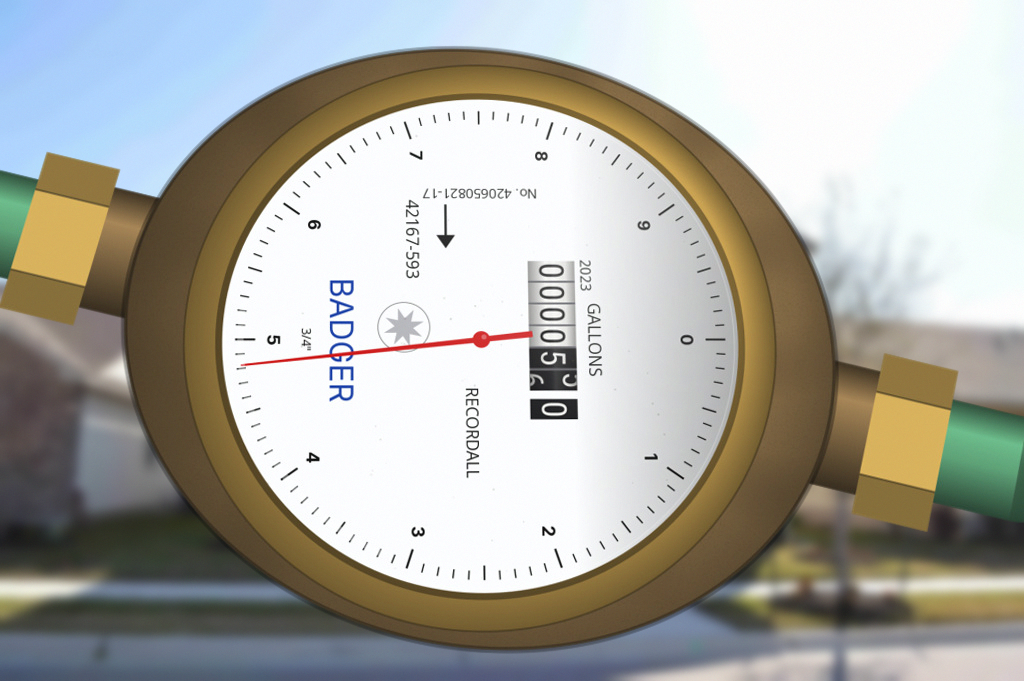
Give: 554.8 gal
